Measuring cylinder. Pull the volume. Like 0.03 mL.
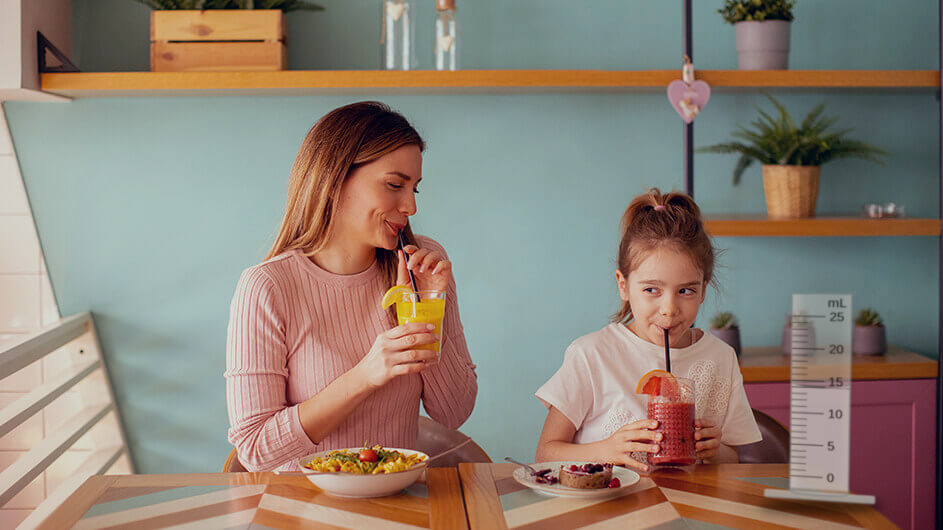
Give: 14 mL
